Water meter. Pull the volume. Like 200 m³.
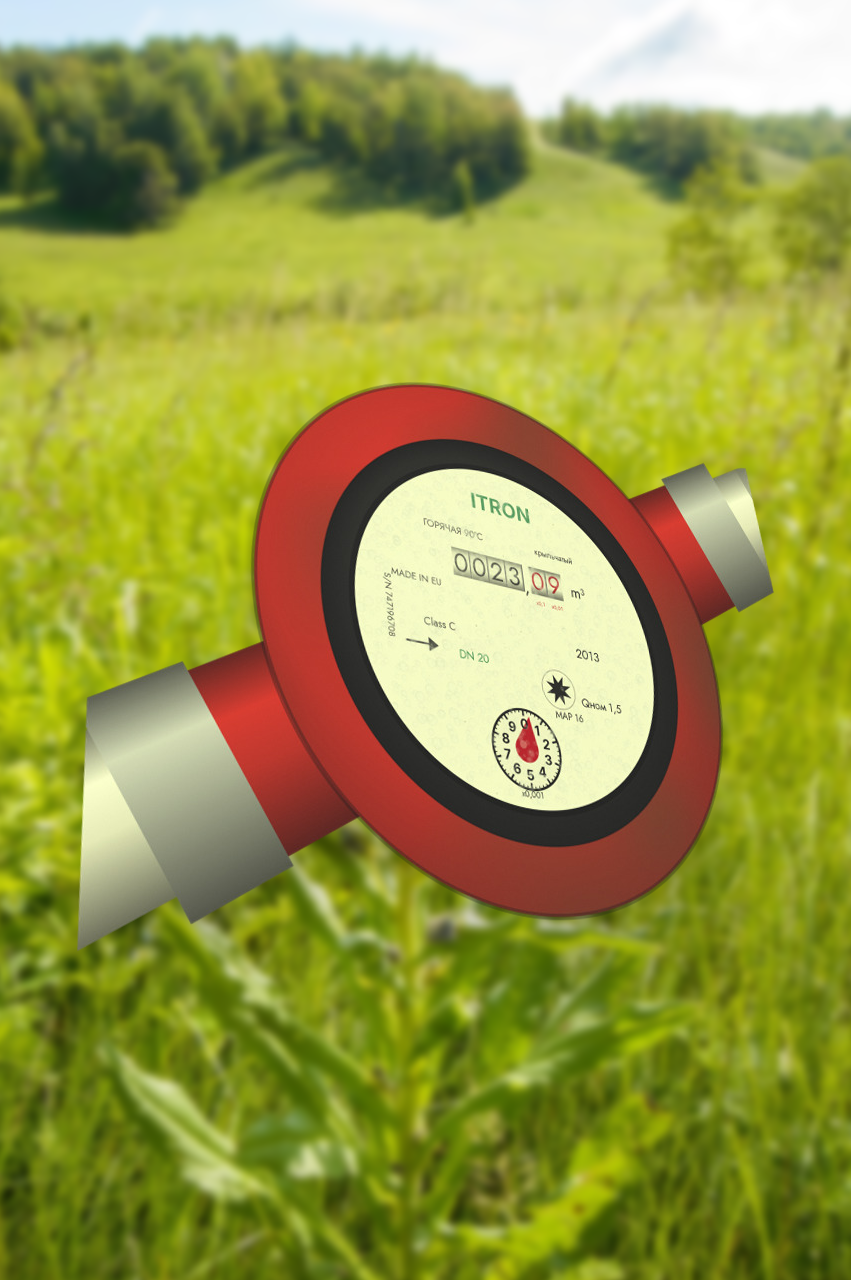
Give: 23.090 m³
